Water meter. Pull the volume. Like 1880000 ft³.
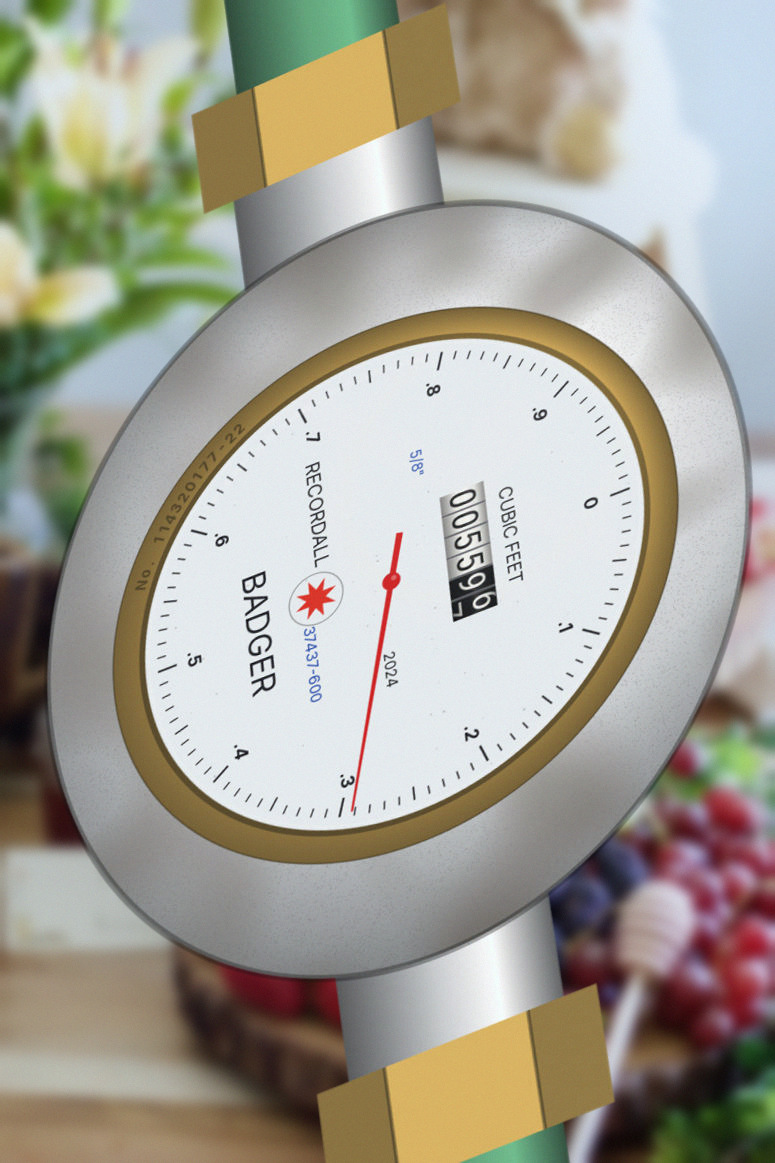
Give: 5596.29 ft³
